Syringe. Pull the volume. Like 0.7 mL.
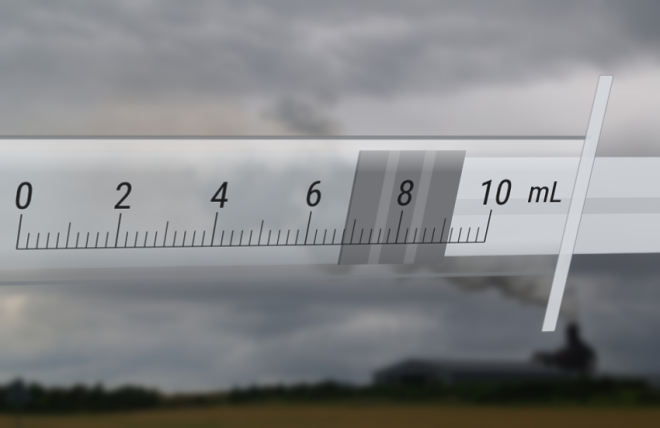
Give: 6.8 mL
